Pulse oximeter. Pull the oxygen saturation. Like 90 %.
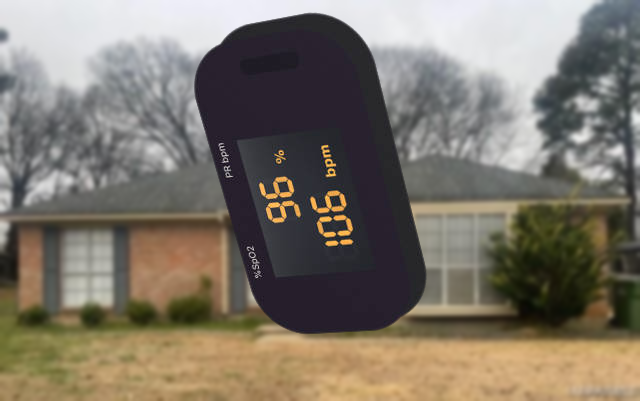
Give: 96 %
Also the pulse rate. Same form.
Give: 106 bpm
